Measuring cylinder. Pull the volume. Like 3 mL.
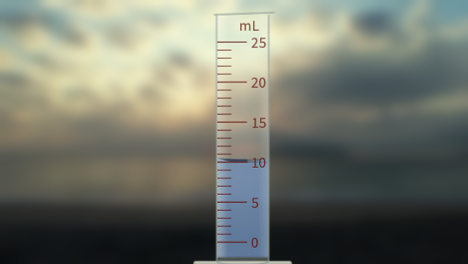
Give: 10 mL
